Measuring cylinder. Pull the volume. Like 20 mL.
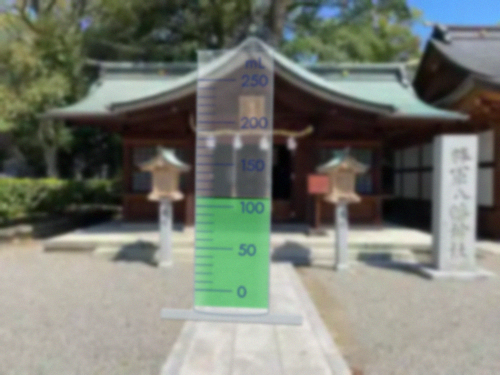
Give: 110 mL
